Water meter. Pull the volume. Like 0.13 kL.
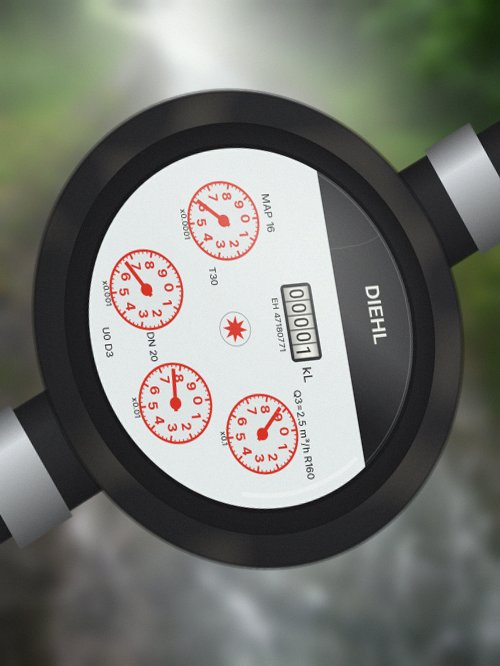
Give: 0.8766 kL
